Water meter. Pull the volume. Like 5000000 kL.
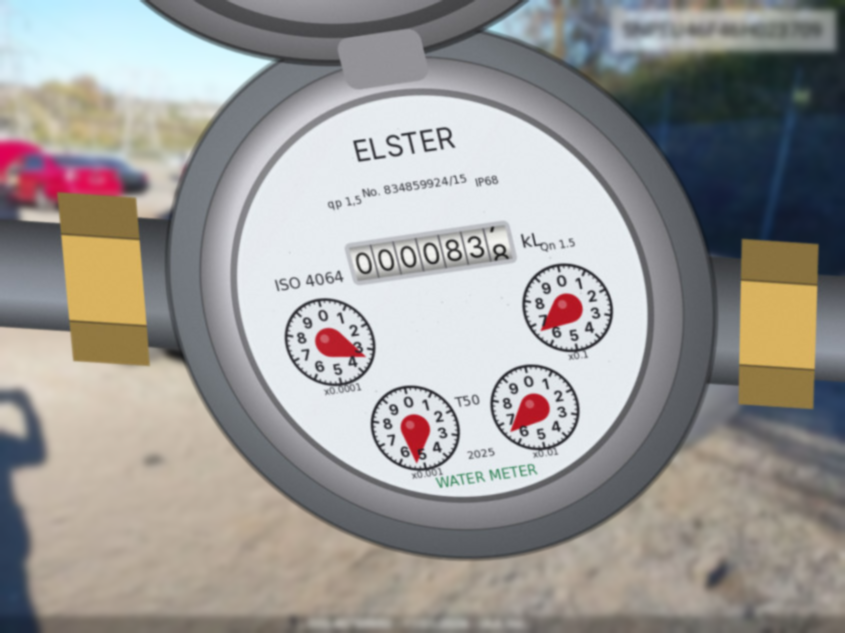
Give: 837.6653 kL
